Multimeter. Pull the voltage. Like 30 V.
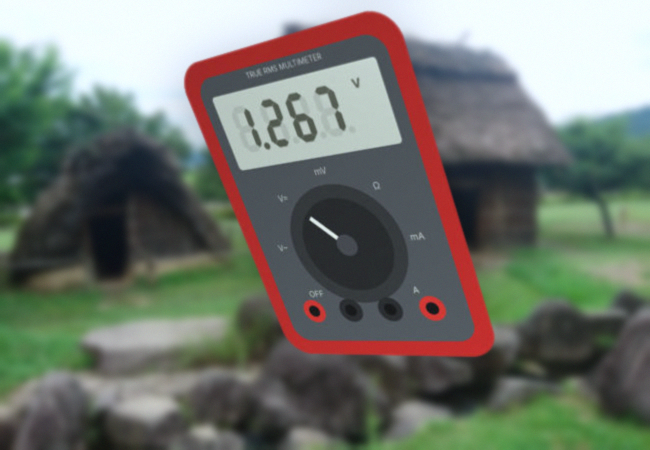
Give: 1.267 V
